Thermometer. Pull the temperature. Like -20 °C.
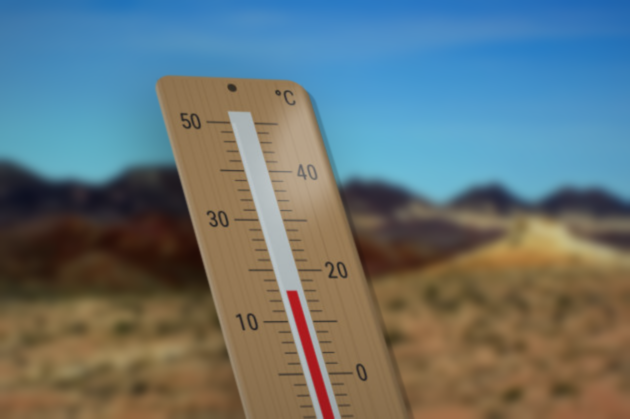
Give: 16 °C
